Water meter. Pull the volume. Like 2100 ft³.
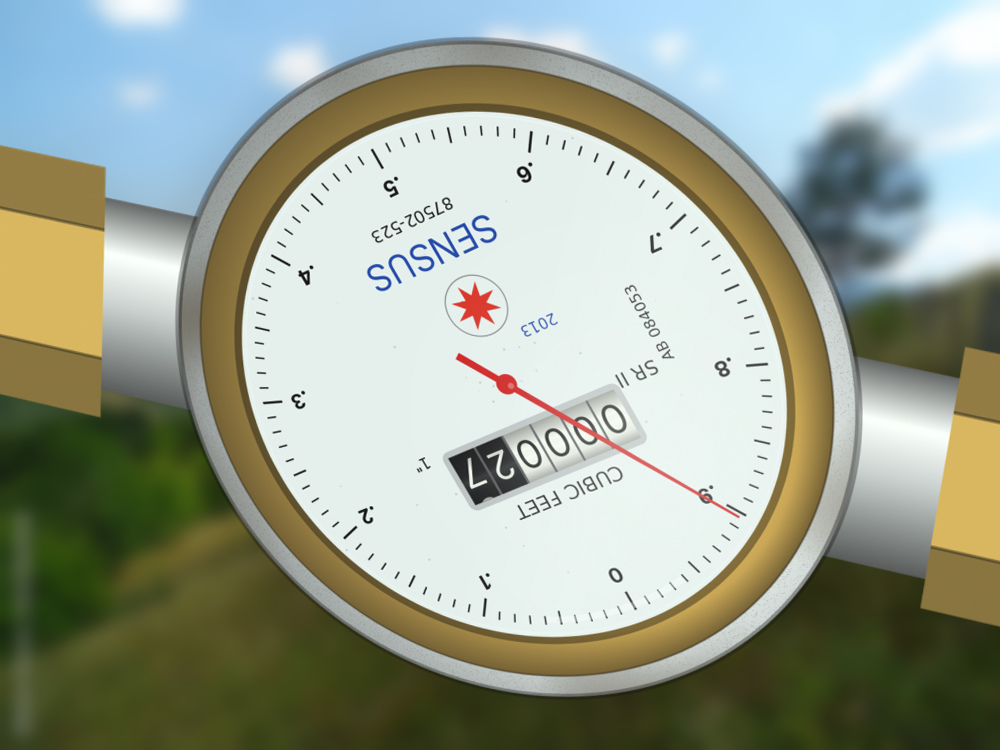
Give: 26.90 ft³
